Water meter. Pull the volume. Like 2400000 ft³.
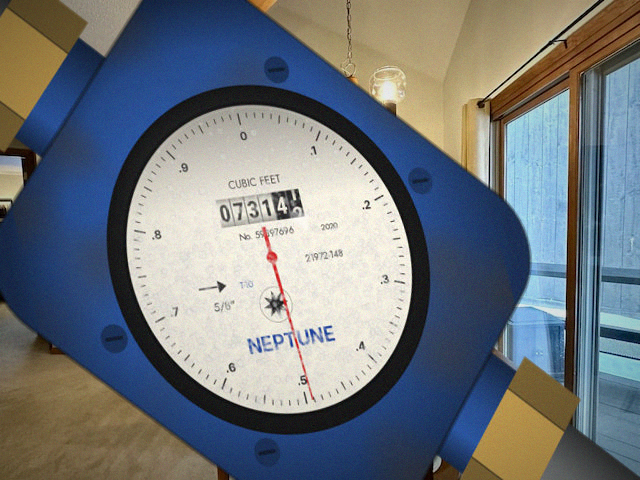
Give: 73141.49 ft³
